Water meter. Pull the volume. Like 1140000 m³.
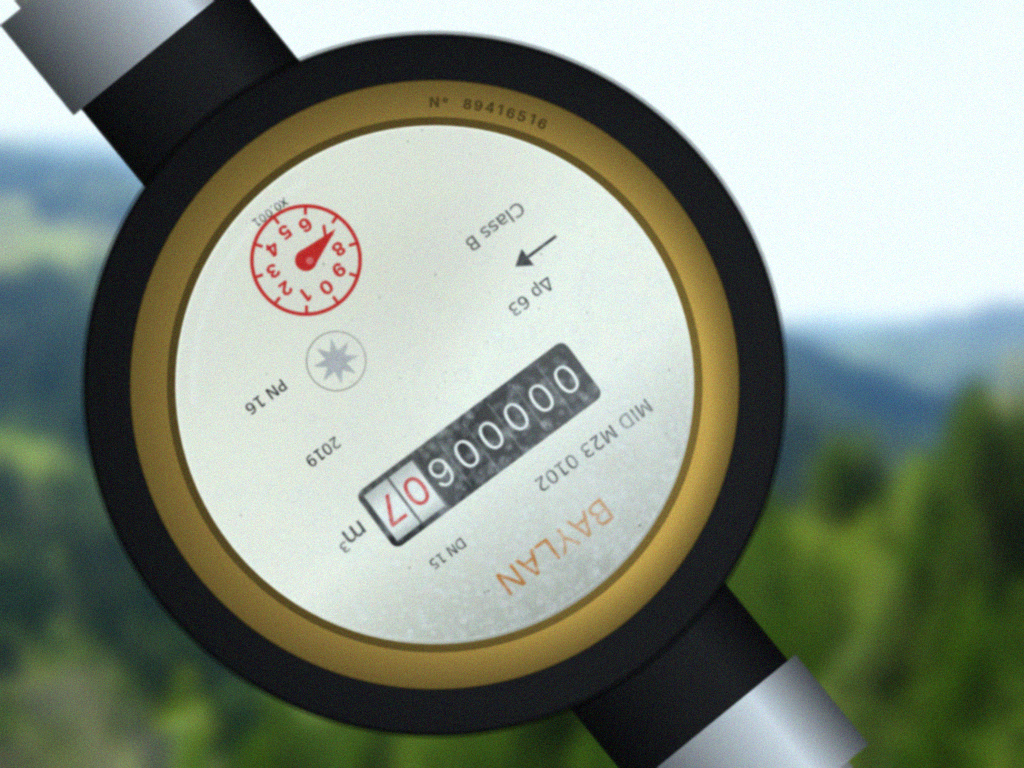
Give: 6.077 m³
